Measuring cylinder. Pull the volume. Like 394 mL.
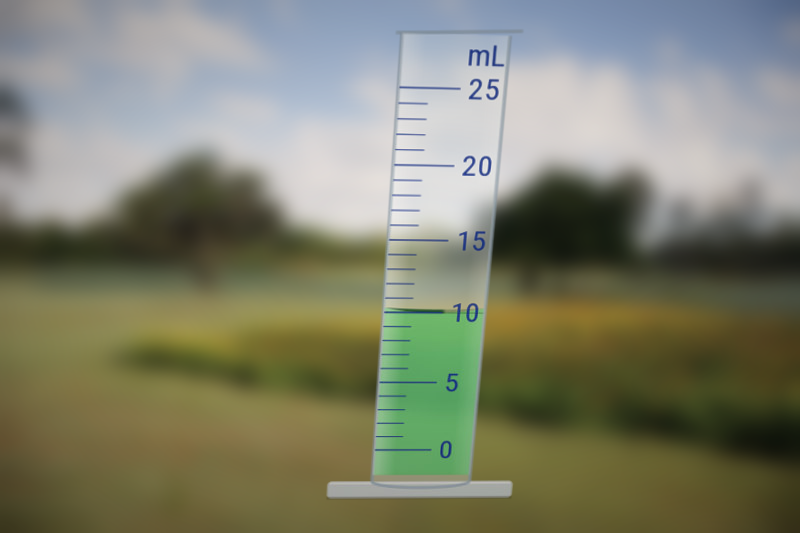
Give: 10 mL
